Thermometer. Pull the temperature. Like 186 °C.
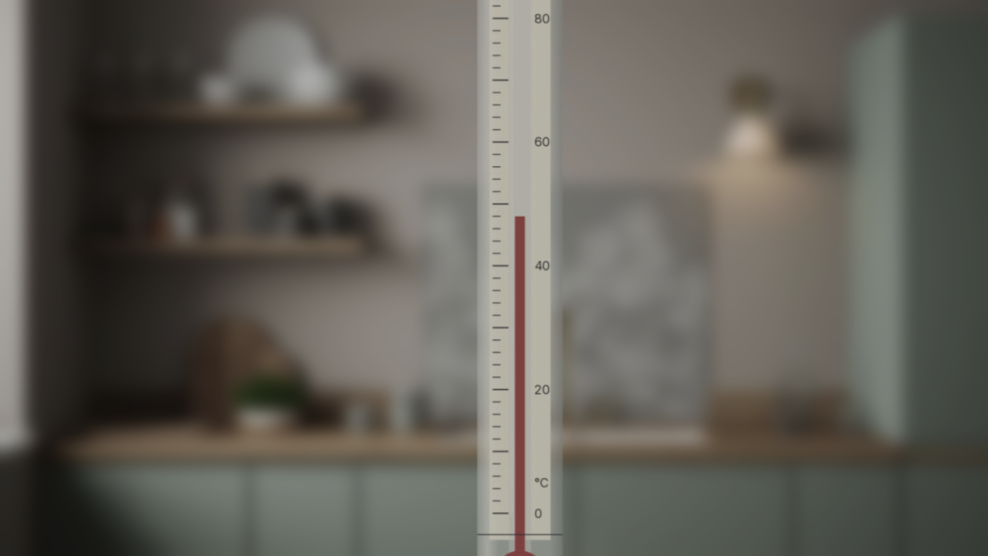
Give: 48 °C
